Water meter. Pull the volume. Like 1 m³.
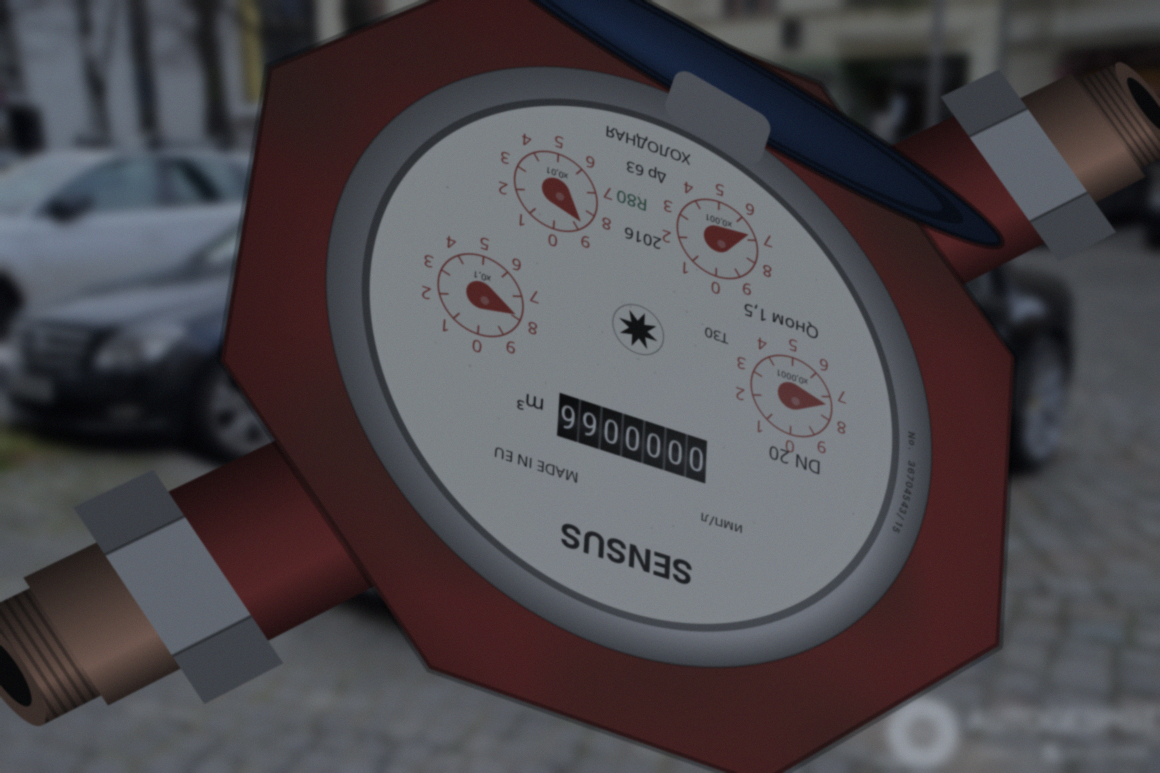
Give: 66.7867 m³
